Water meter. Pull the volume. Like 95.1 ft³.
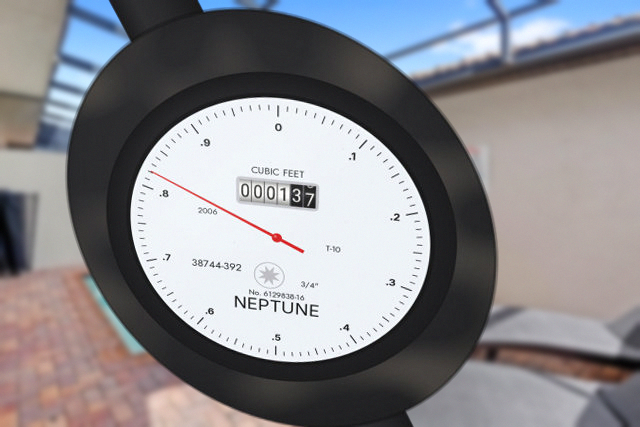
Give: 136.82 ft³
